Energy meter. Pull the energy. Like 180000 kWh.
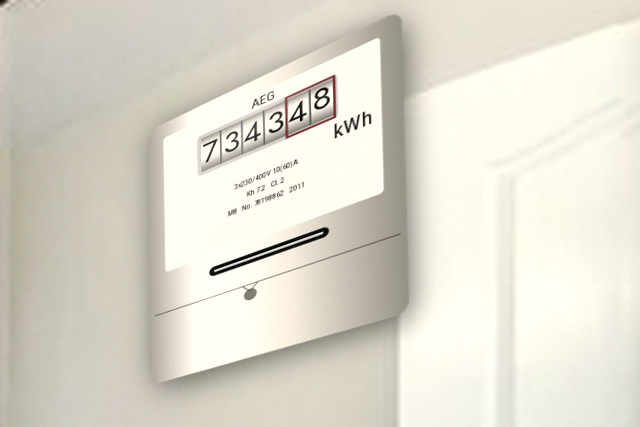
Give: 7343.48 kWh
